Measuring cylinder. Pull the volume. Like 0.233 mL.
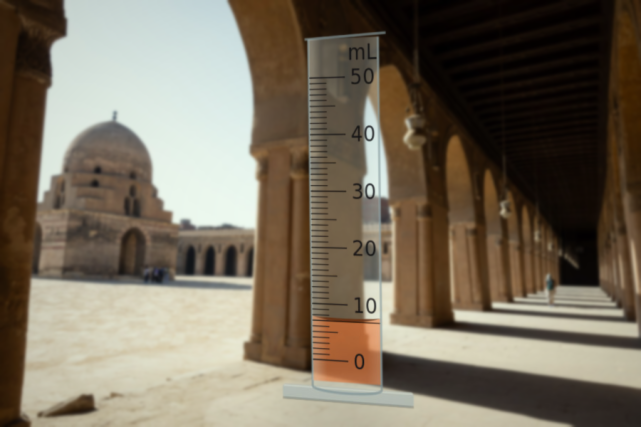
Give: 7 mL
